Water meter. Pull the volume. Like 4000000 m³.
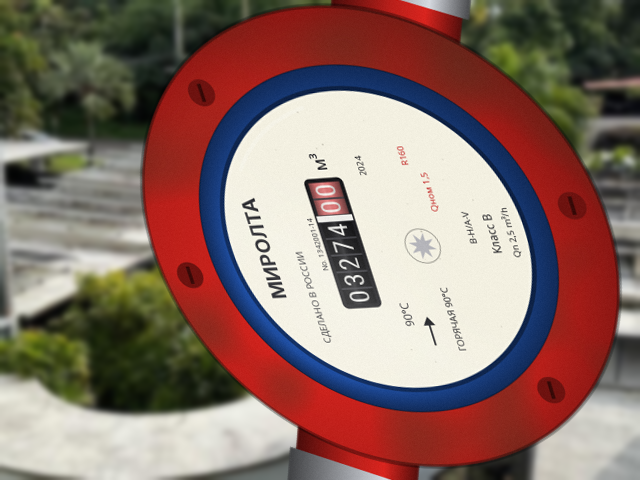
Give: 3274.00 m³
